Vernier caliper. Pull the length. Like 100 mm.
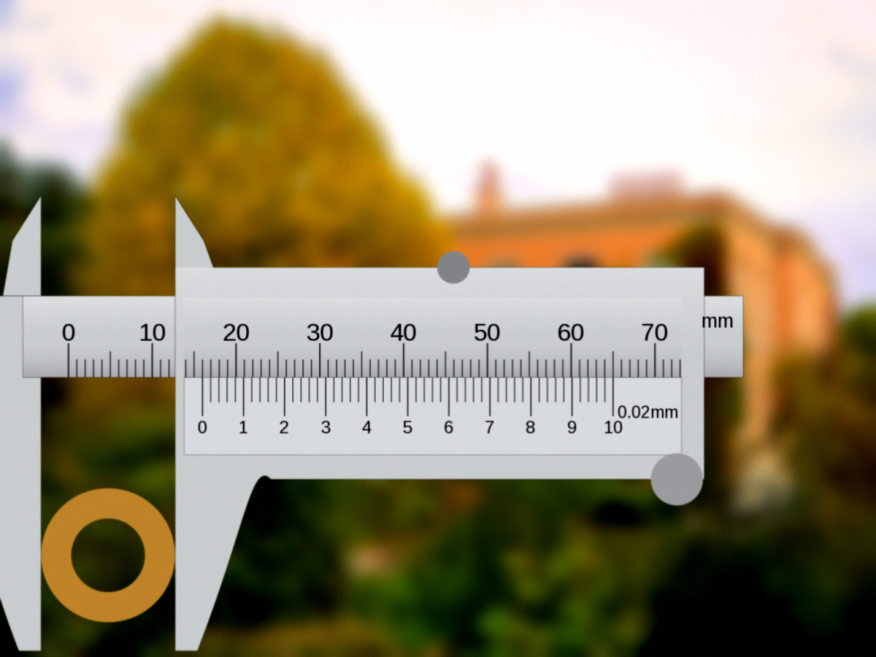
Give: 16.0 mm
